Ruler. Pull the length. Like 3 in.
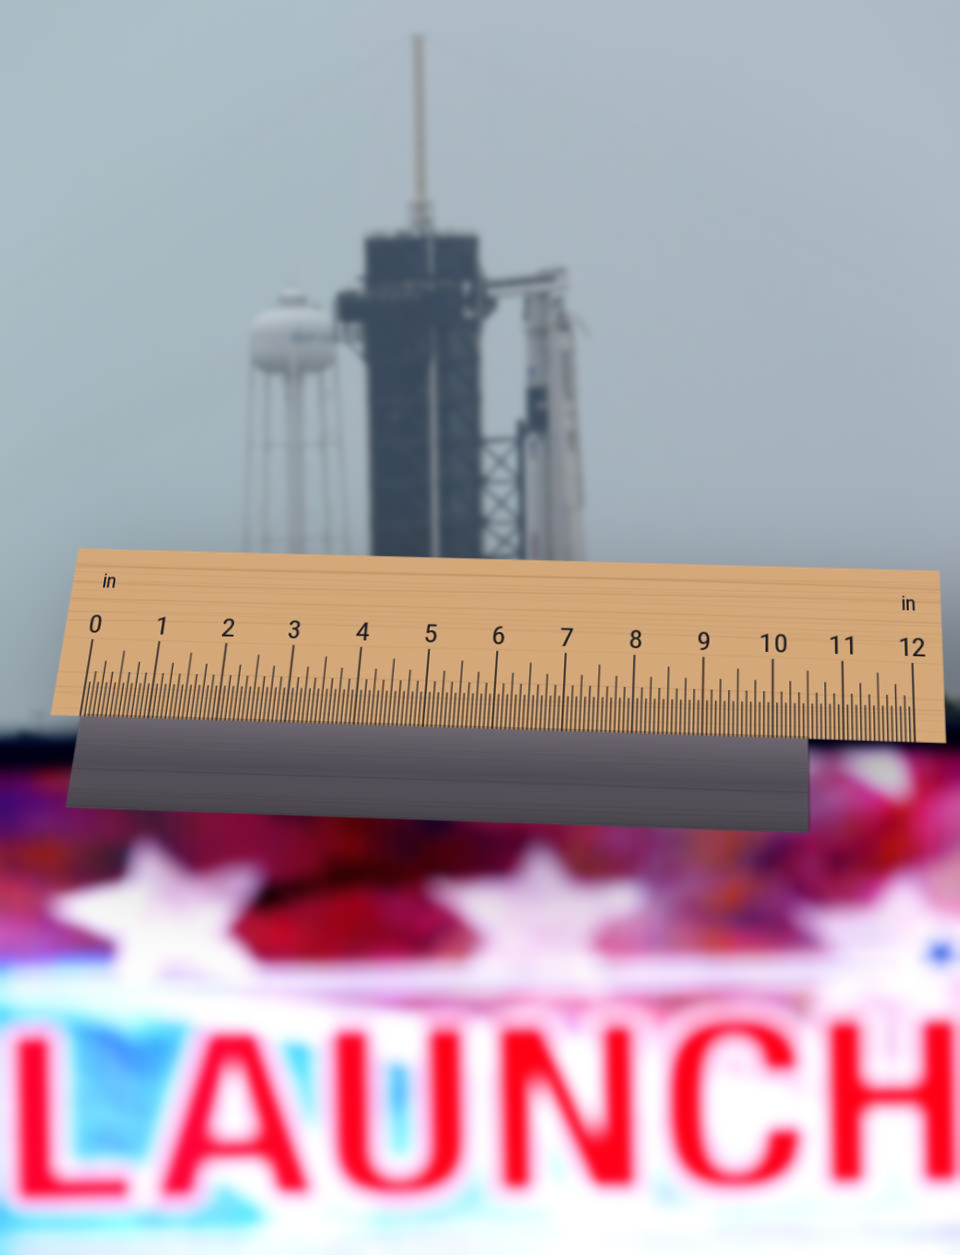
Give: 10.5 in
